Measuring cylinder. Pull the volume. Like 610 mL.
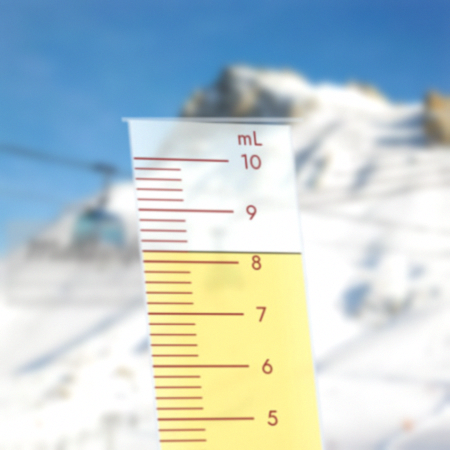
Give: 8.2 mL
